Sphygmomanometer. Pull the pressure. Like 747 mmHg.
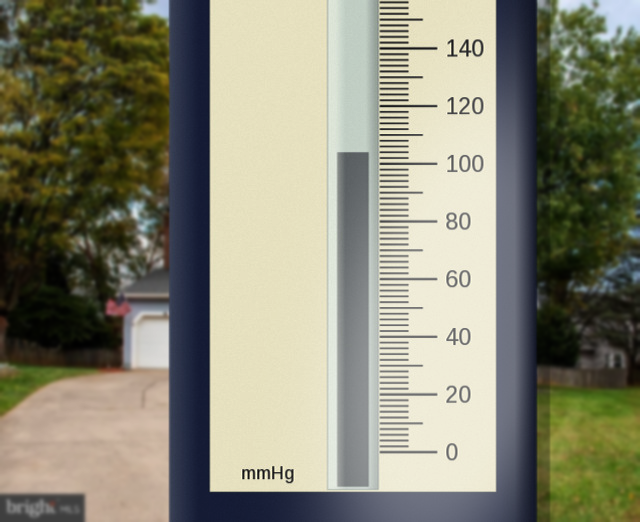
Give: 104 mmHg
